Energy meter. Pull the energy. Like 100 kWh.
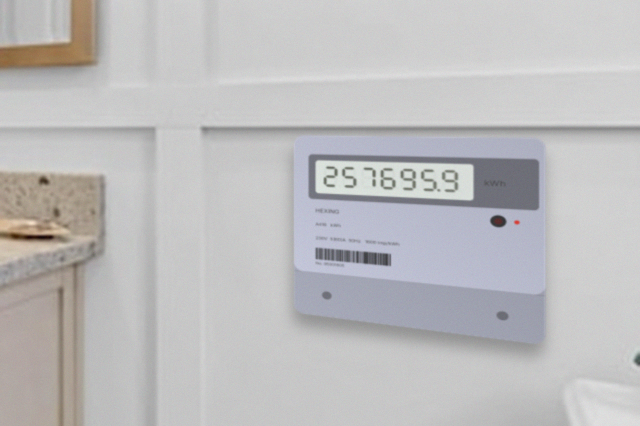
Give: 257695.9 kWh
